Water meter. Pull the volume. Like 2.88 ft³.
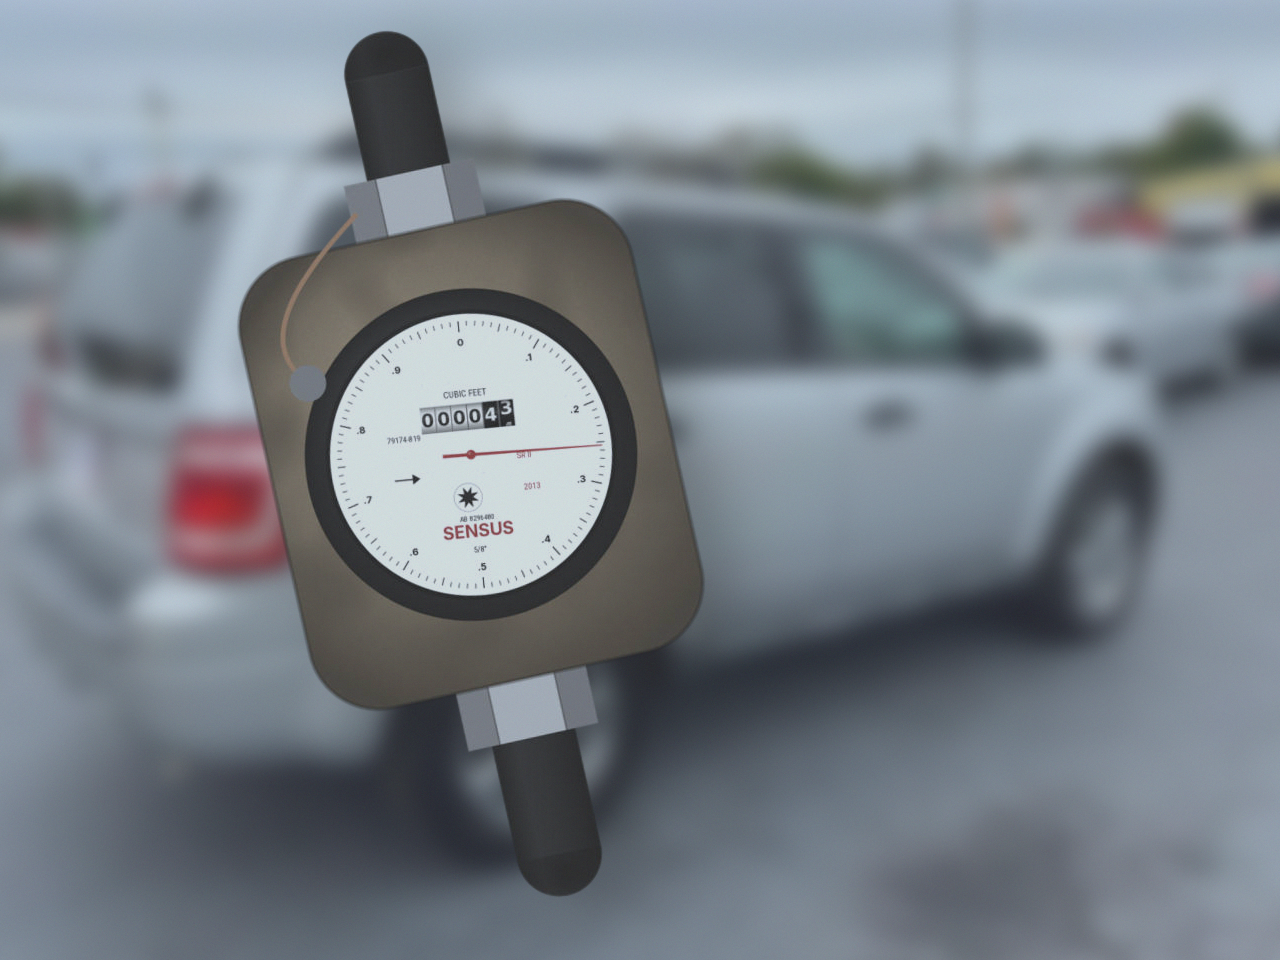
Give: 43.25 ft³
